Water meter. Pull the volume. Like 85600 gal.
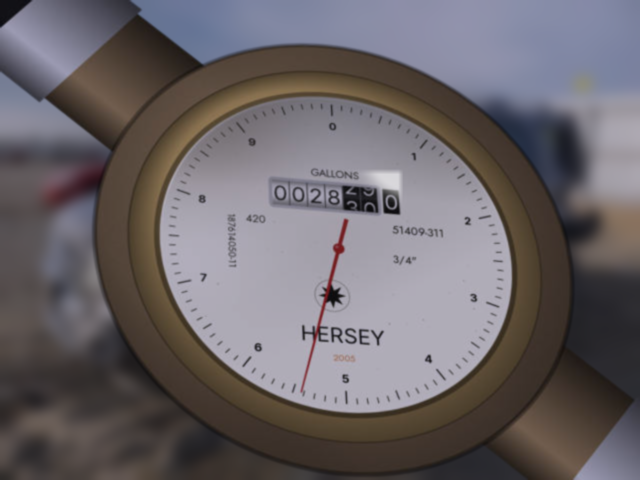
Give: 28295.4 gal
